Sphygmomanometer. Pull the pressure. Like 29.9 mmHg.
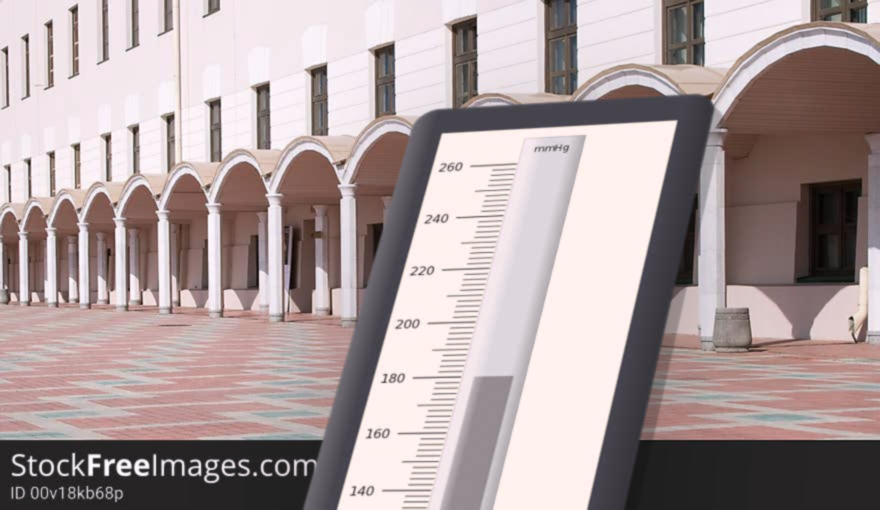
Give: 180 mmHg
